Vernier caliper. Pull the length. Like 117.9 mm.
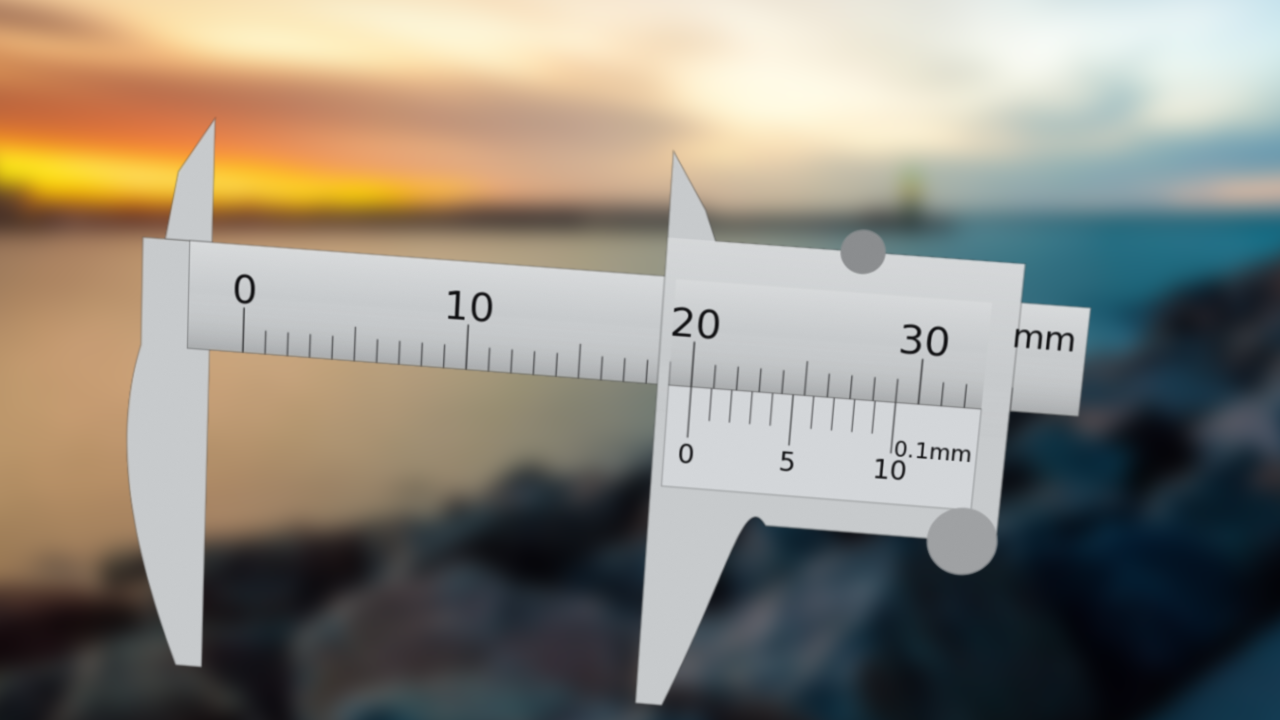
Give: 20.0 mm
